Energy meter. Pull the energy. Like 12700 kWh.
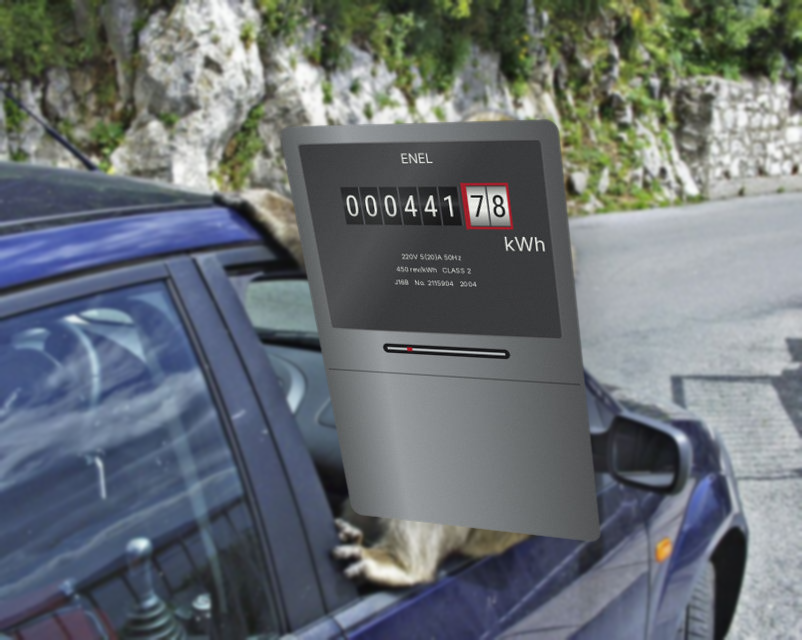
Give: 441.78 kWh
